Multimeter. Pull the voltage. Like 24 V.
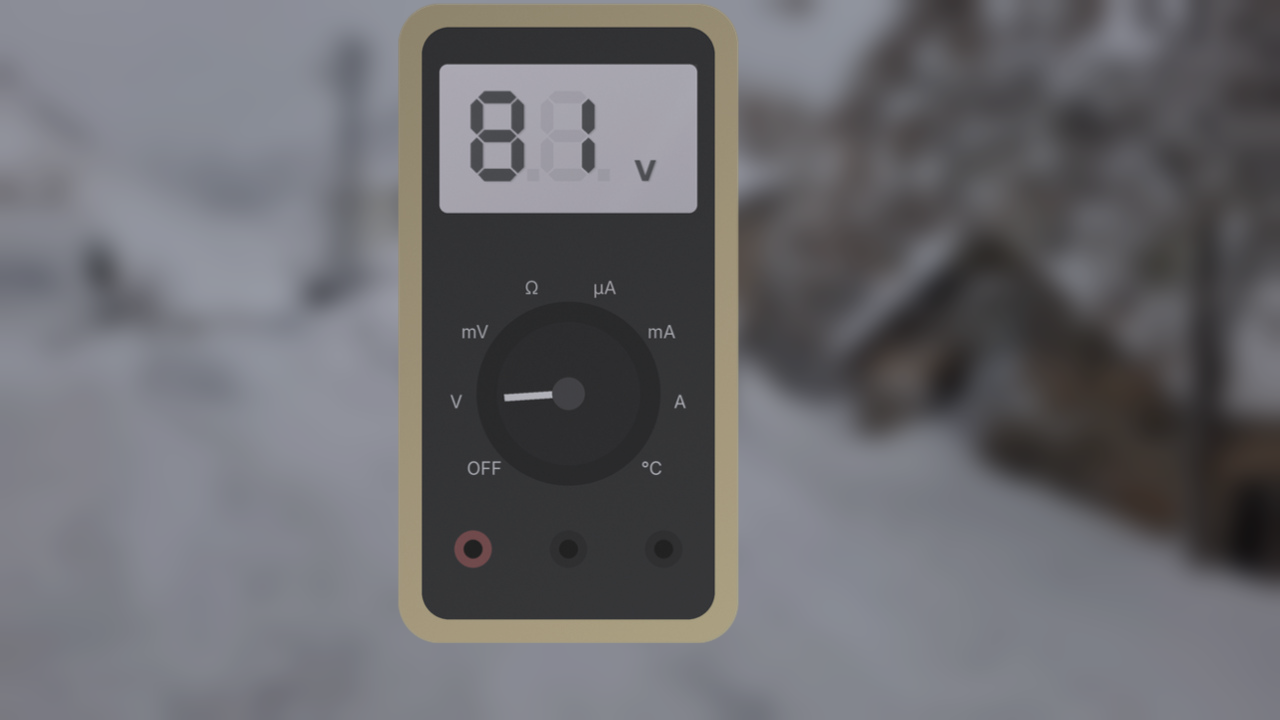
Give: 81 V
